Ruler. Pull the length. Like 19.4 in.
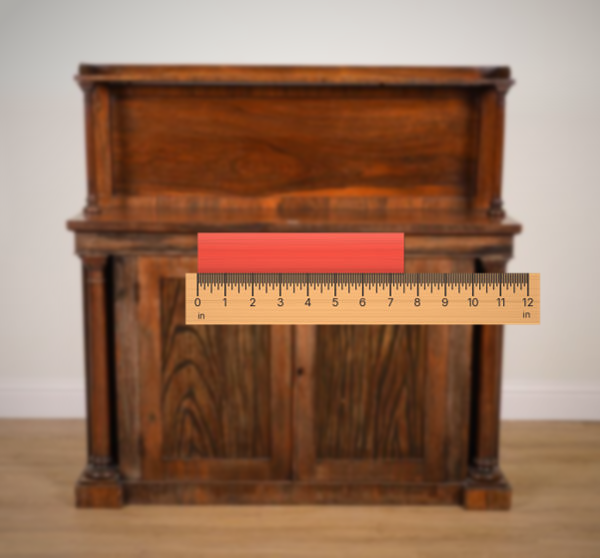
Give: 7.5 in
